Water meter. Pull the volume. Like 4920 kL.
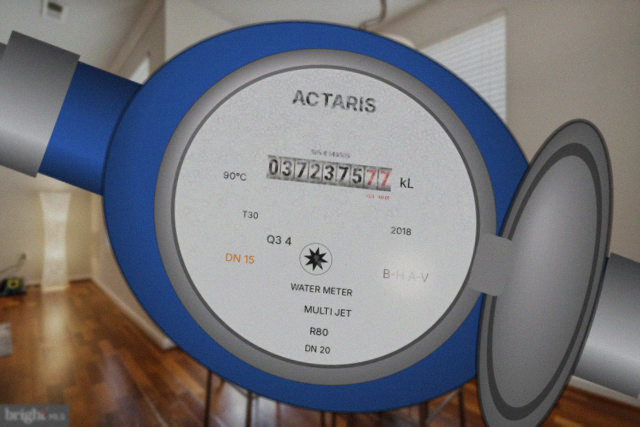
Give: 372375.77 kL
